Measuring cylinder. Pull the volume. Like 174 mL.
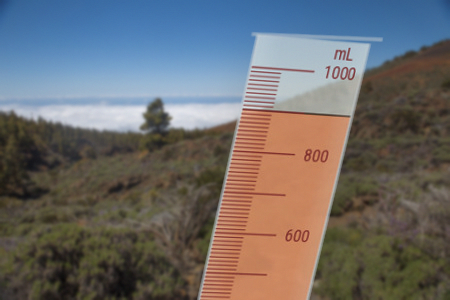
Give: 900 mL
